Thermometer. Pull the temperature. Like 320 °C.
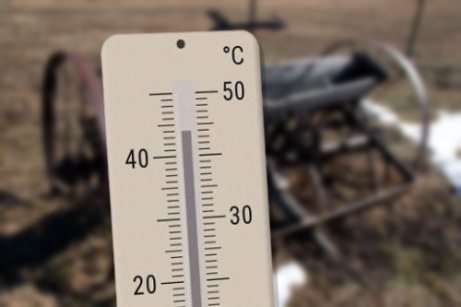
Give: 44 °C
